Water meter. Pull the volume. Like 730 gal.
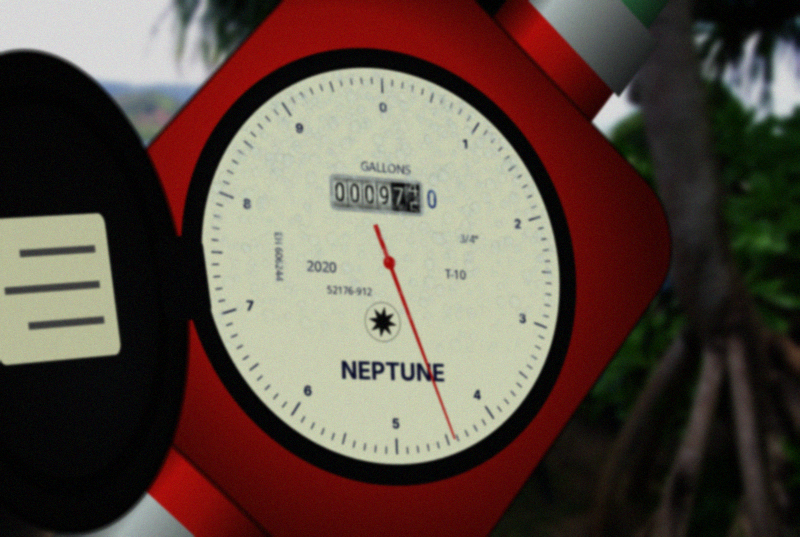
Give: 9744.4 gal
